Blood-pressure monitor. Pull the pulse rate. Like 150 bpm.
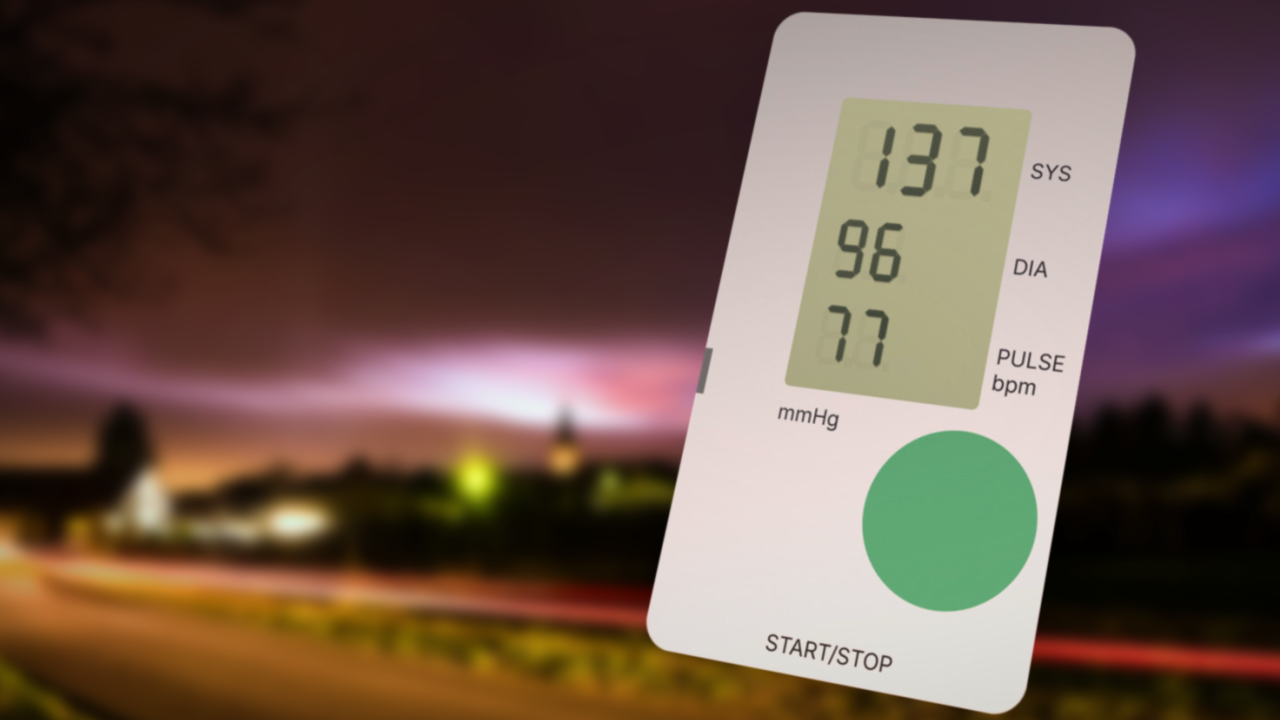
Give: 77 bpm
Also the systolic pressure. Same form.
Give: 137 mmHg
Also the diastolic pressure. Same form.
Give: 96 mmHg
